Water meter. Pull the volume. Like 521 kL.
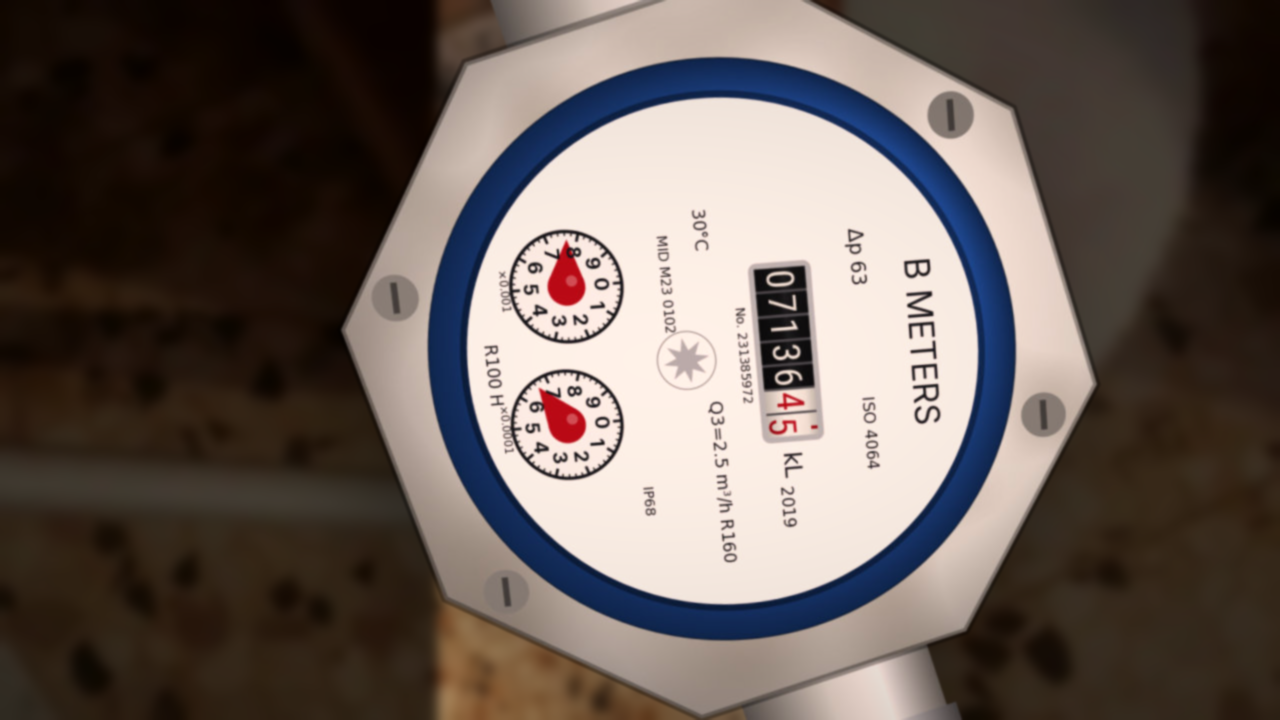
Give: 7136.4476 kL
